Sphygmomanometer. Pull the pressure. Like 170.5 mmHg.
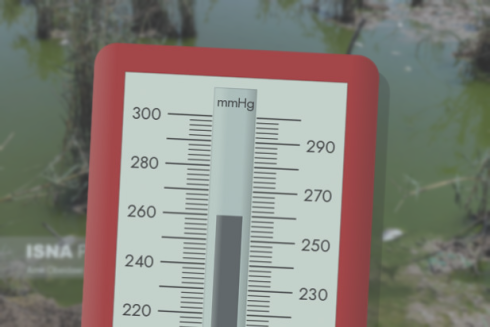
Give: 260 mmHg
